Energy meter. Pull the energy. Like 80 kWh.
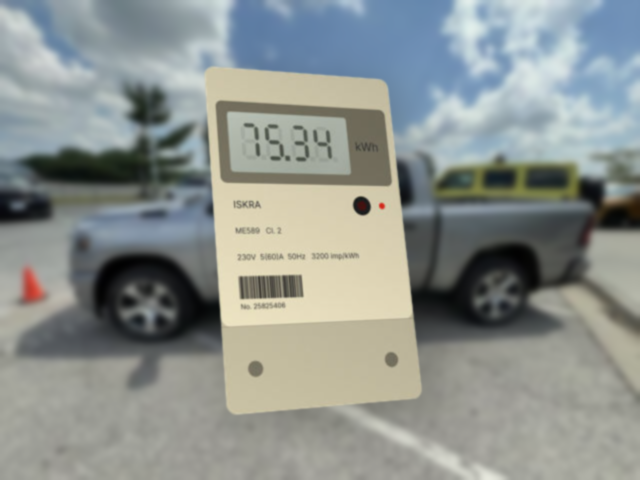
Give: 75.34 kWh
